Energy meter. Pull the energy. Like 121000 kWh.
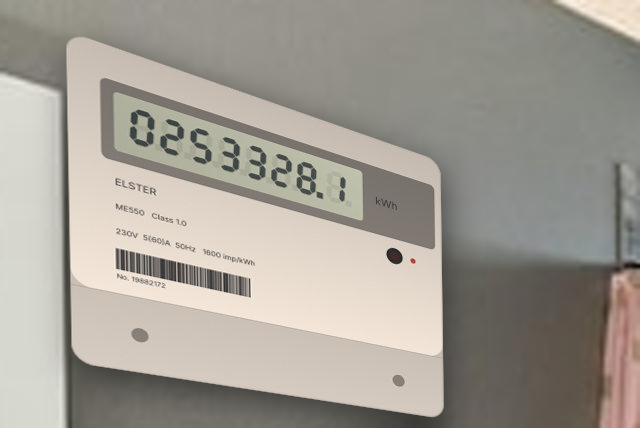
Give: 253328.1 kWh
